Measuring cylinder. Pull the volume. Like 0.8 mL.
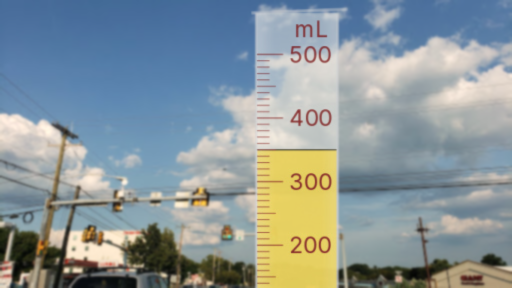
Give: 350 mL
